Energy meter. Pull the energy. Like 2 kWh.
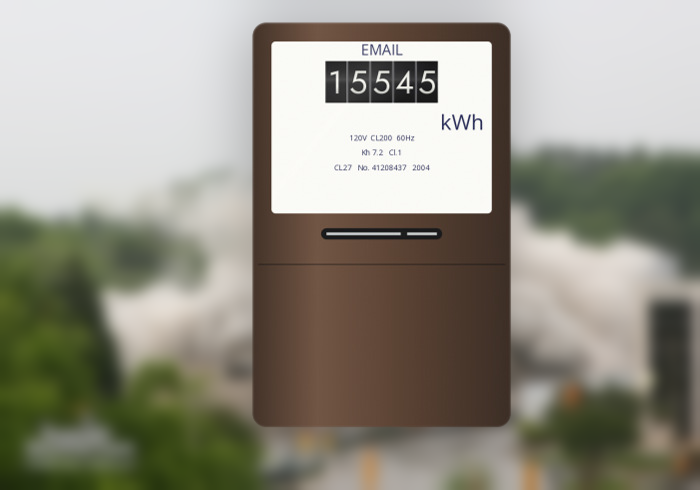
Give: 15545 kWh
